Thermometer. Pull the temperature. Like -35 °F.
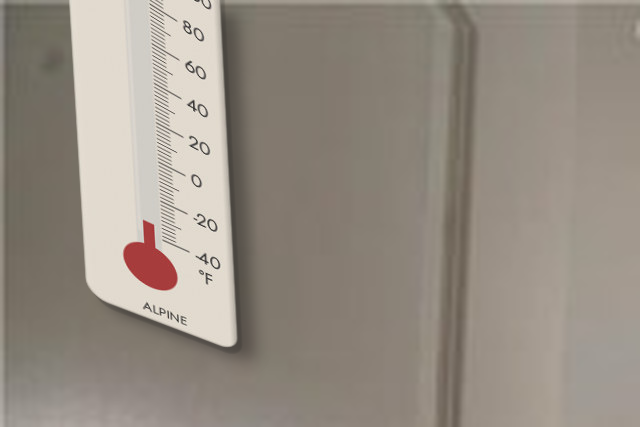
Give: -34 °F
